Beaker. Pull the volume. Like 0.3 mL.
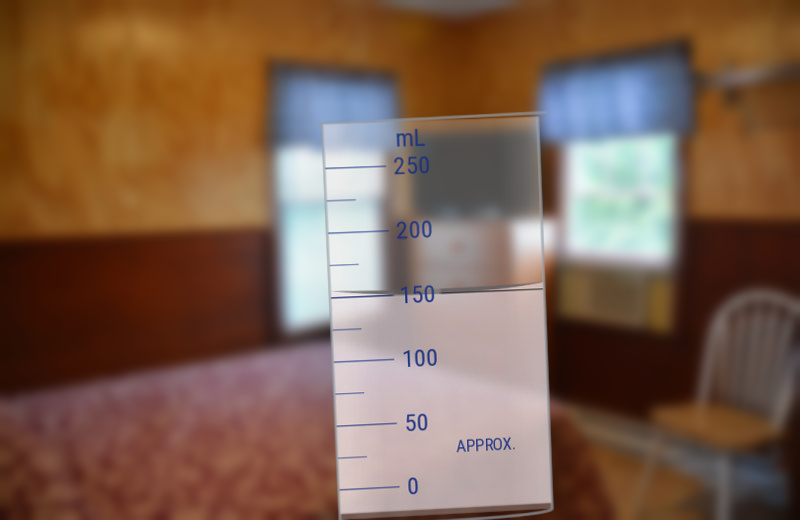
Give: 150 mL
